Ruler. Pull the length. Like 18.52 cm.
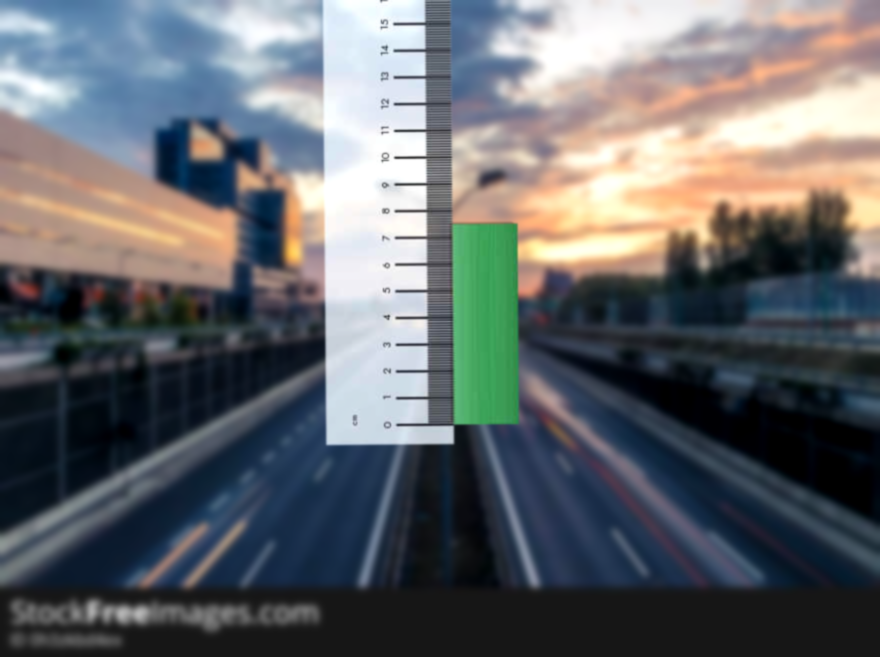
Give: 7.5 cm
